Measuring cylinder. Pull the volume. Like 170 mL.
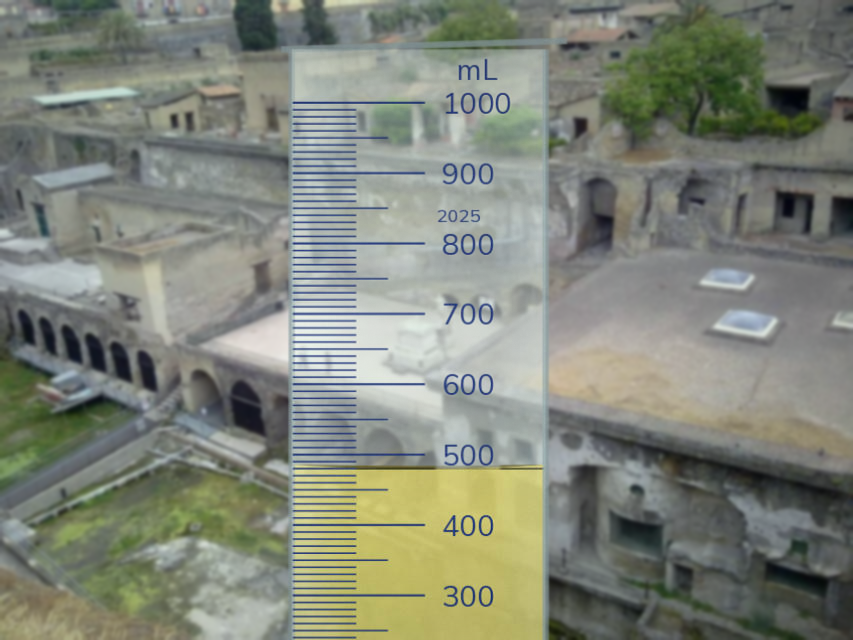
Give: 480 mL
